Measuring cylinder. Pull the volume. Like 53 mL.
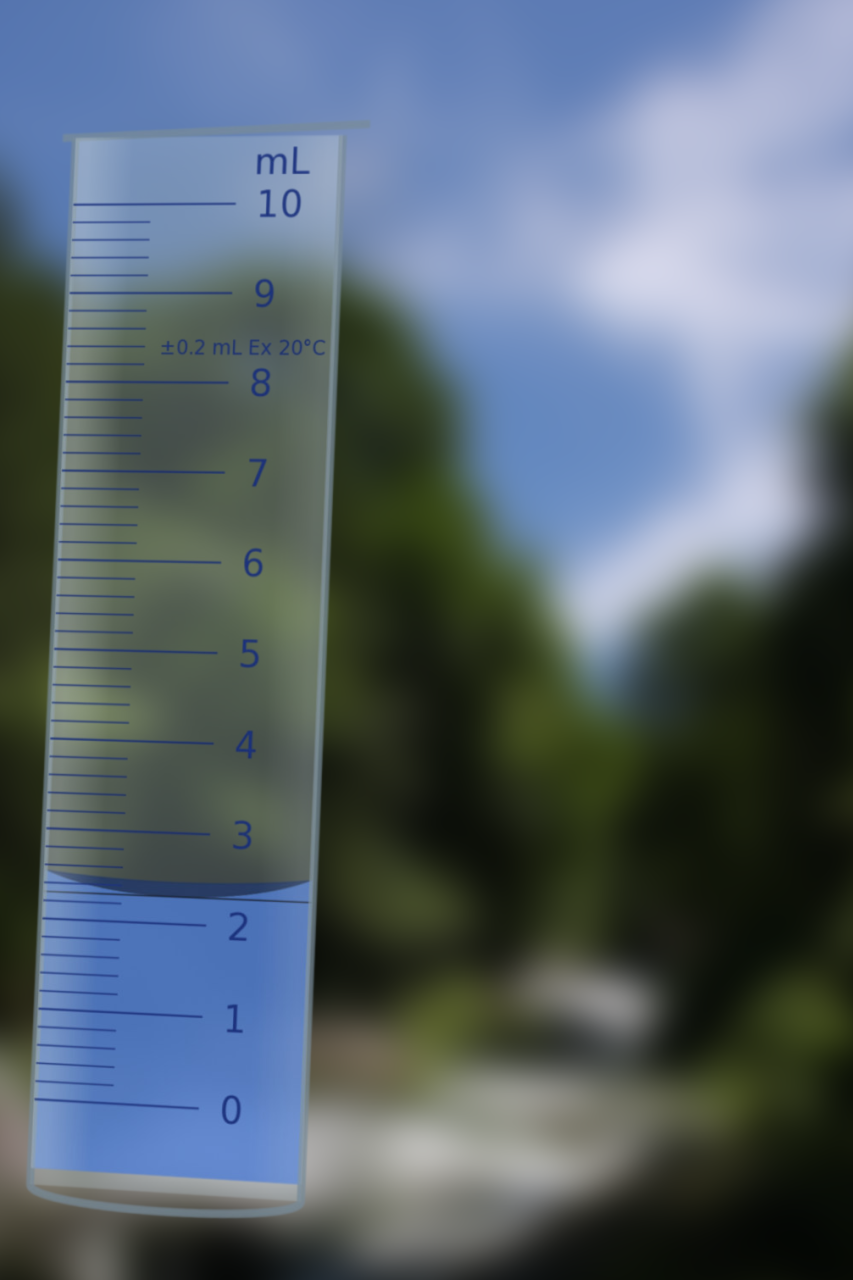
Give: 2.3 mL
